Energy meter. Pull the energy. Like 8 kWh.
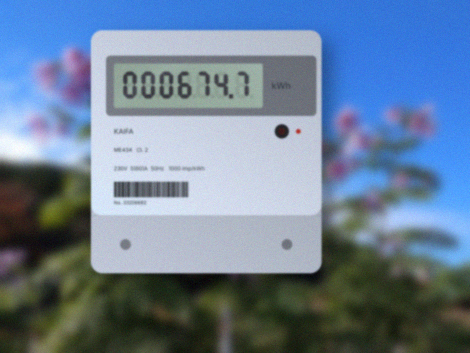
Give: 674.7 kWh
